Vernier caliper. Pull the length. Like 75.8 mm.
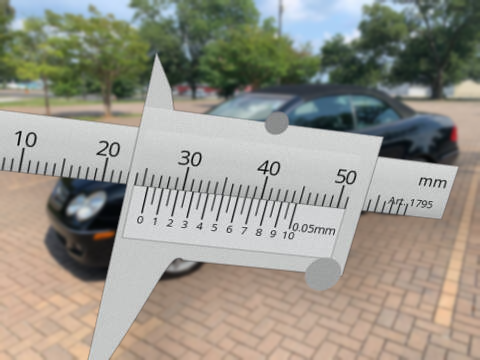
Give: 25.6 mm
